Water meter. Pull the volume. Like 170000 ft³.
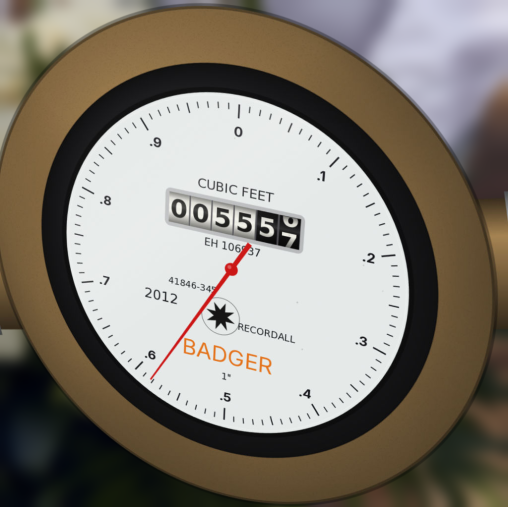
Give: 5556.58 ft³
